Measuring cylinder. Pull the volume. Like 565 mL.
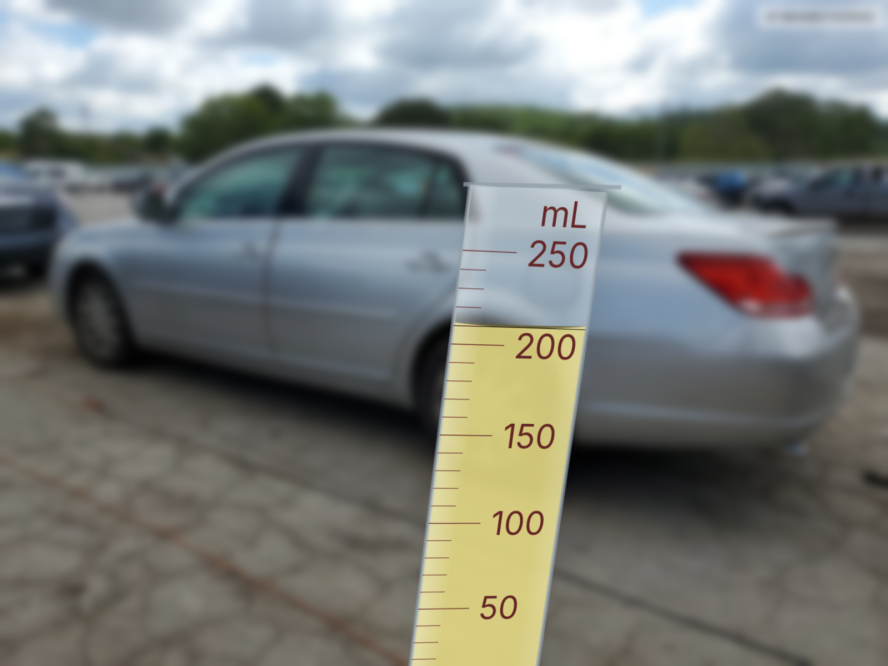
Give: 210 mL
